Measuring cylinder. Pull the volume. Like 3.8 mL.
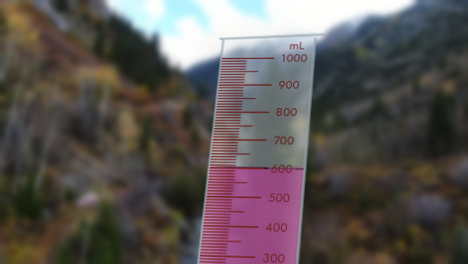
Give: 600 mL
